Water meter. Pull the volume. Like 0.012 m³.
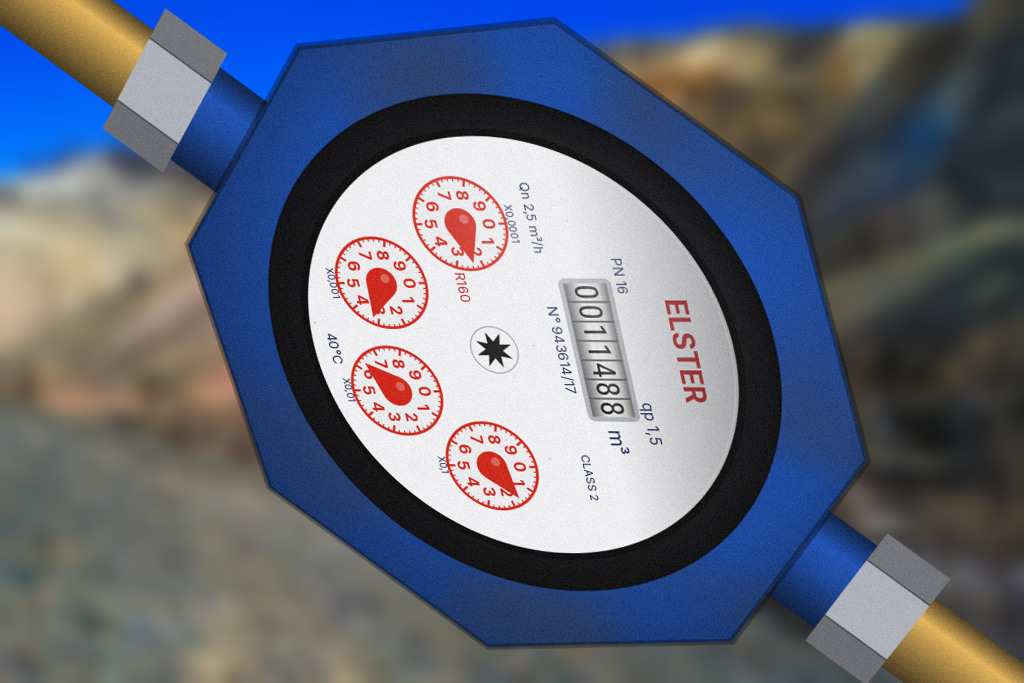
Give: 11488.1632 m³
